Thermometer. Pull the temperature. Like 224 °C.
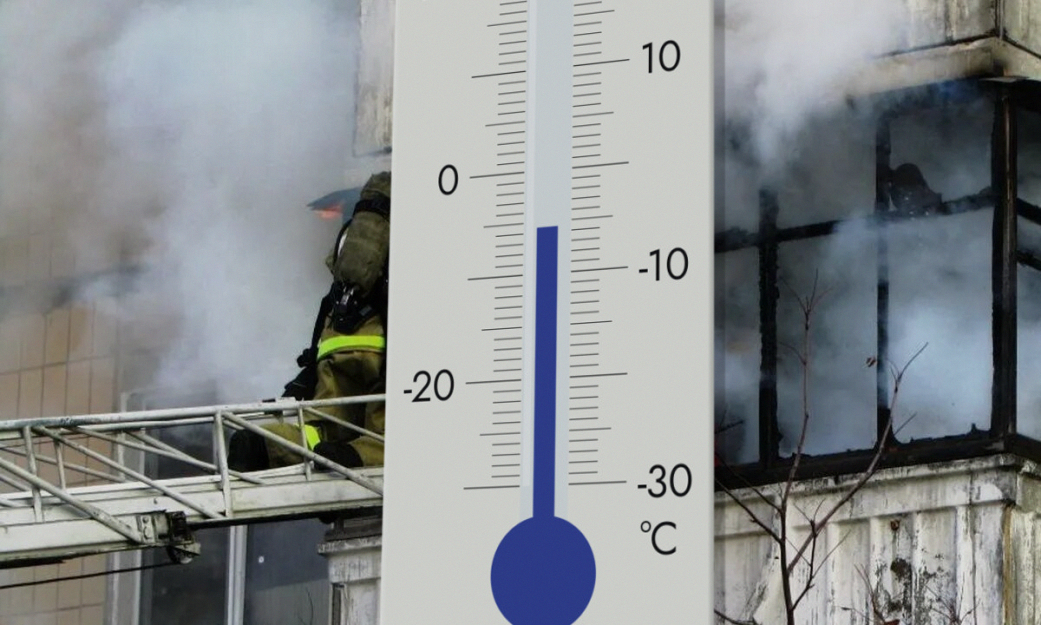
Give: -5.5 °C
